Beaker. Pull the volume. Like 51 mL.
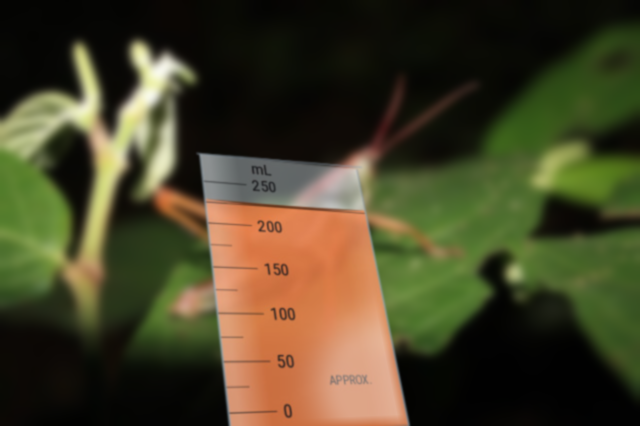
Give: 225 mL
